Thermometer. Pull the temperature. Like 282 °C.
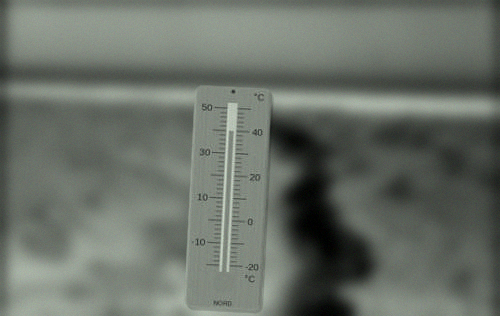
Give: 40 °C
